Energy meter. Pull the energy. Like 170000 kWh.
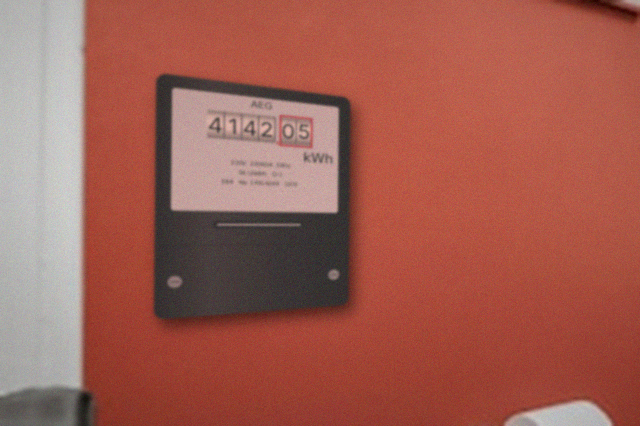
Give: 4142.05 kWh
